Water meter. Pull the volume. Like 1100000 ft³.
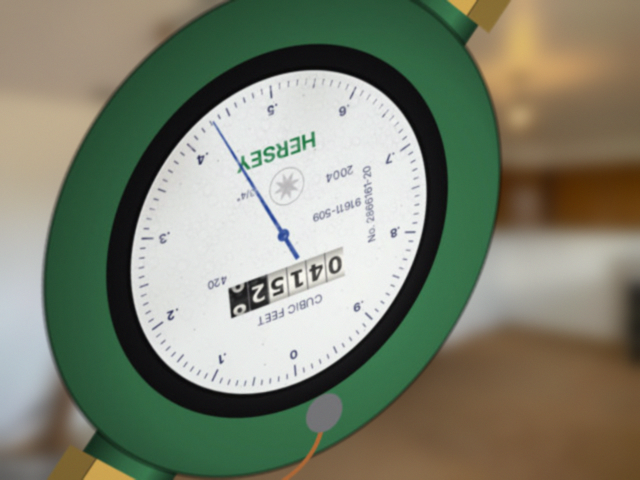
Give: 41528.43 ft³
